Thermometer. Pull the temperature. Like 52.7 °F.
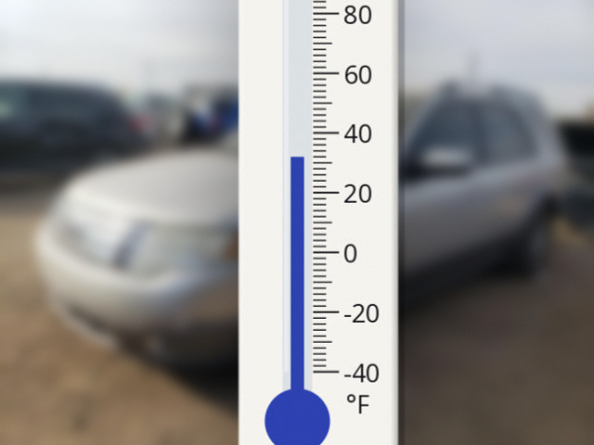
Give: 32 °F
